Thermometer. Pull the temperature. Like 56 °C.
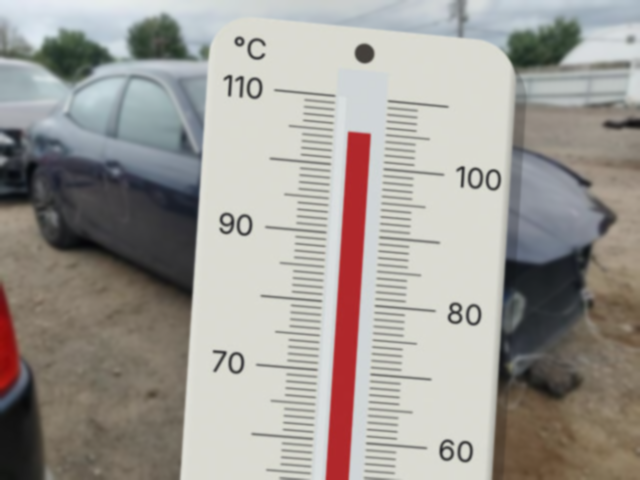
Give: 105 °C
